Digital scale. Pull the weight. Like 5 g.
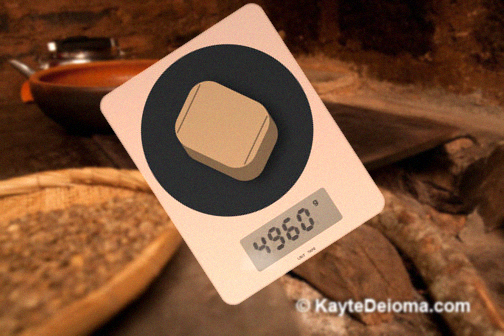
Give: 4960 g
